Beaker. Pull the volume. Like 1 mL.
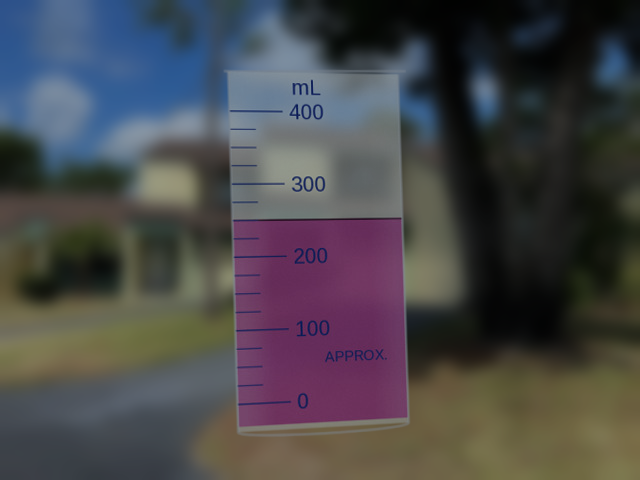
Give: 250 mL
